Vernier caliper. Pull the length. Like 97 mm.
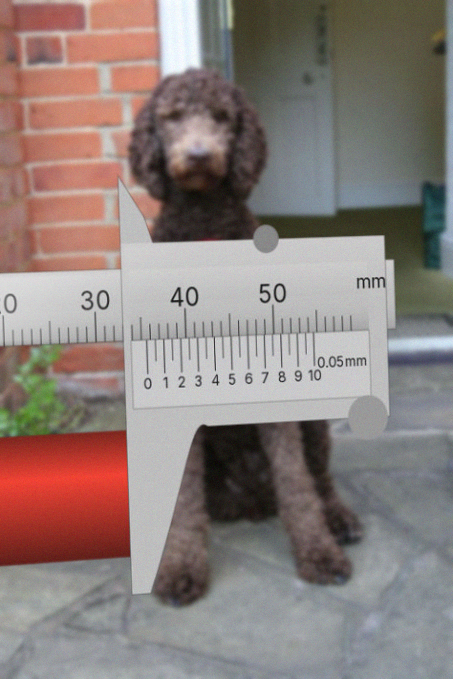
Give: 35.6 mm
